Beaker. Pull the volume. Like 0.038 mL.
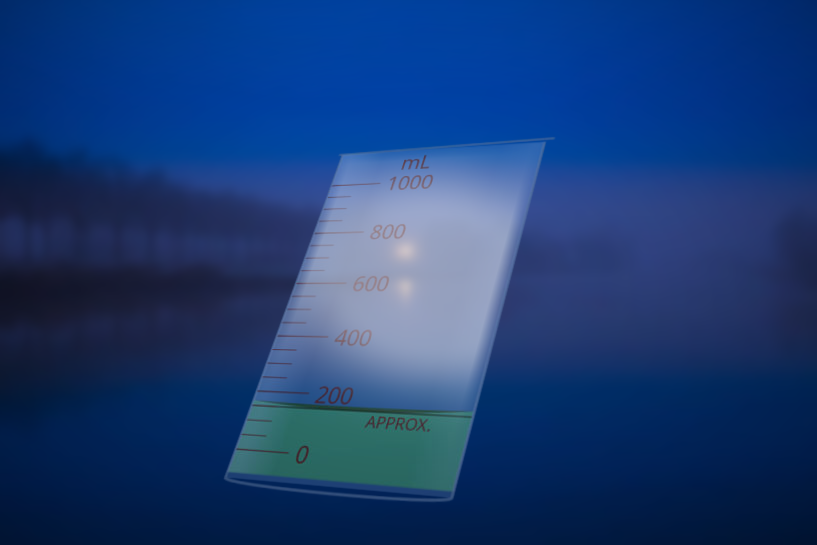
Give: 150 mL
